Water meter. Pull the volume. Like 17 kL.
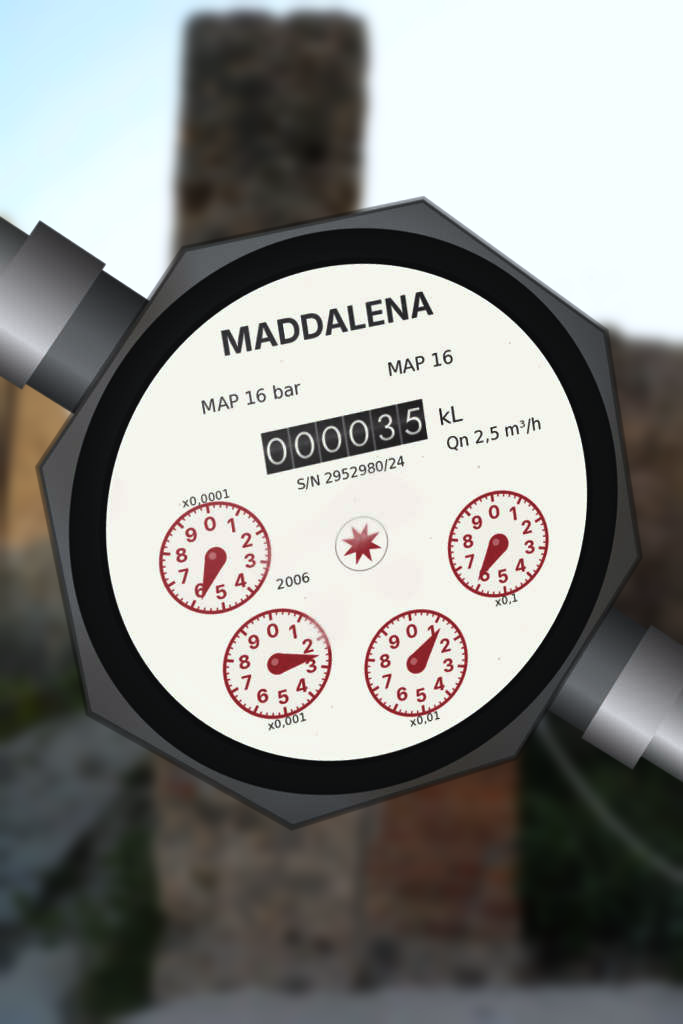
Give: 35.6125 kL
